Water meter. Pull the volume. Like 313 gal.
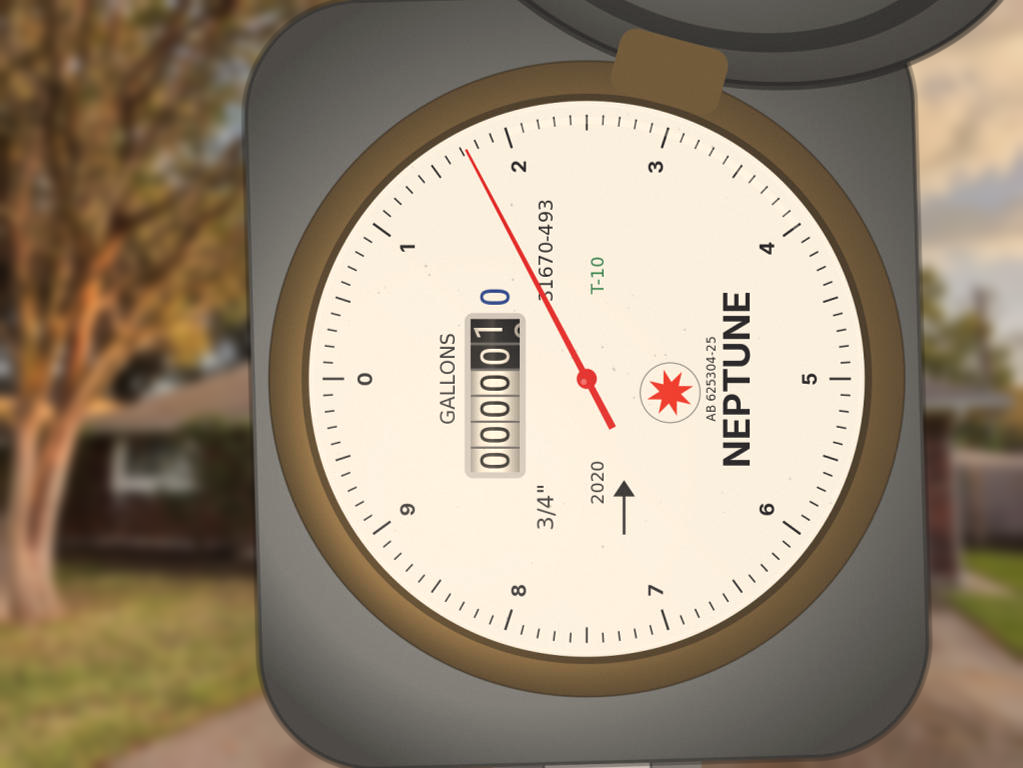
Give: 11.7 gal
